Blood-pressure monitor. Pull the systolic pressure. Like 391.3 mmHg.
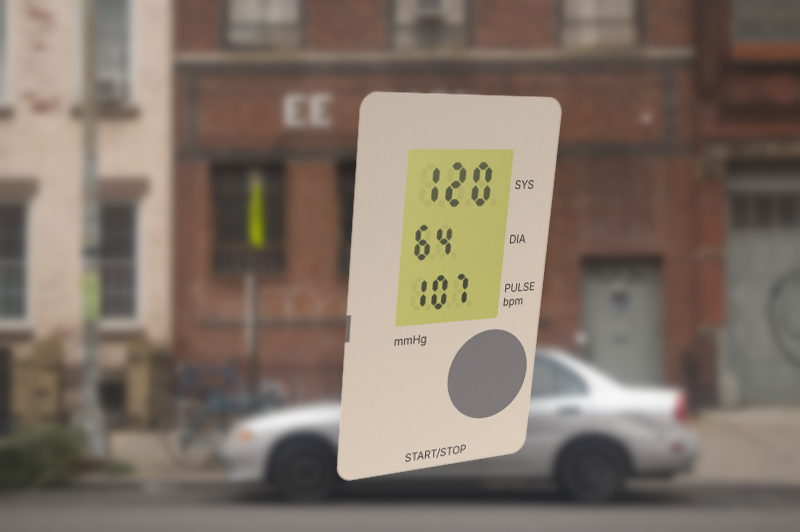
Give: 120 mmHg
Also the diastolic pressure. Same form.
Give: 64 mmHg
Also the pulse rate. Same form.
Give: 107 bpm
